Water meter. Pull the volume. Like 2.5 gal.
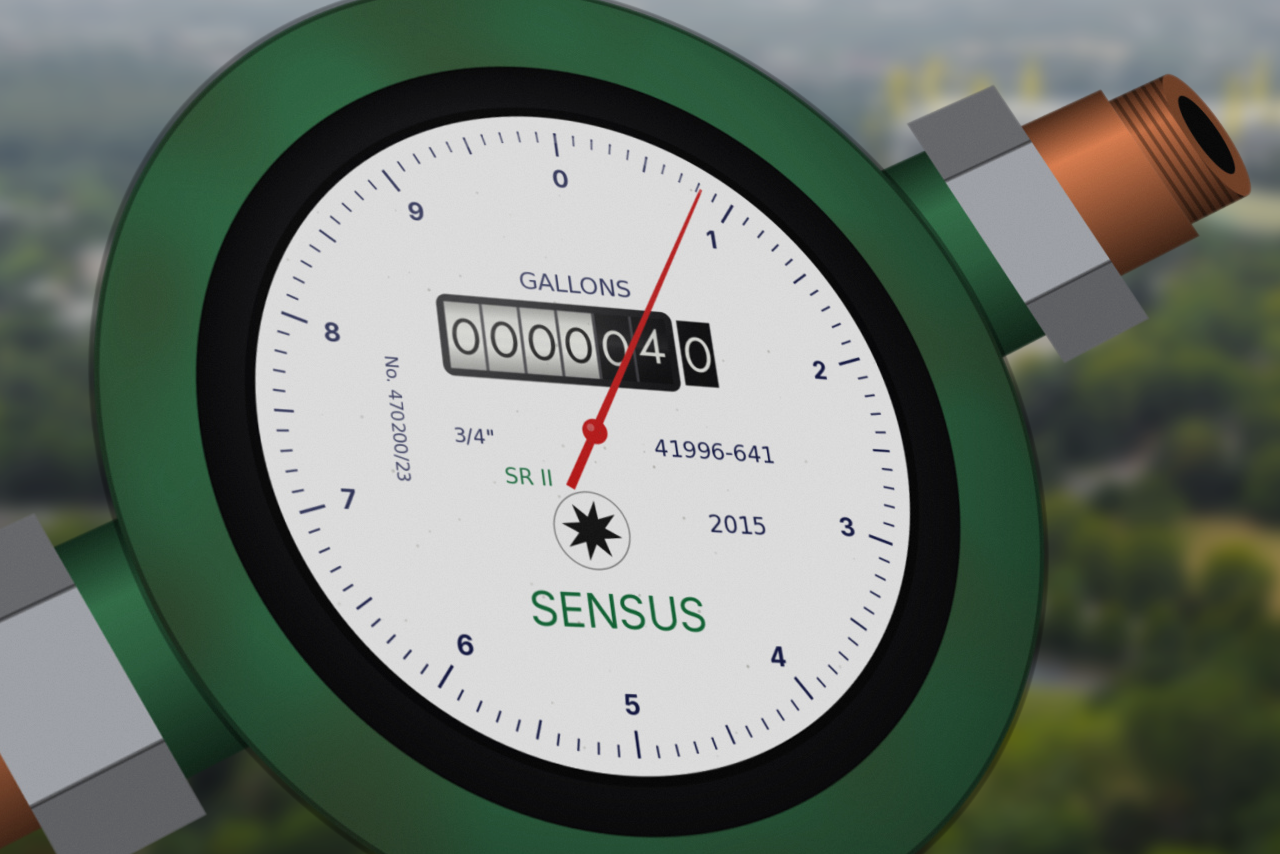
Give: 40.8 gal
